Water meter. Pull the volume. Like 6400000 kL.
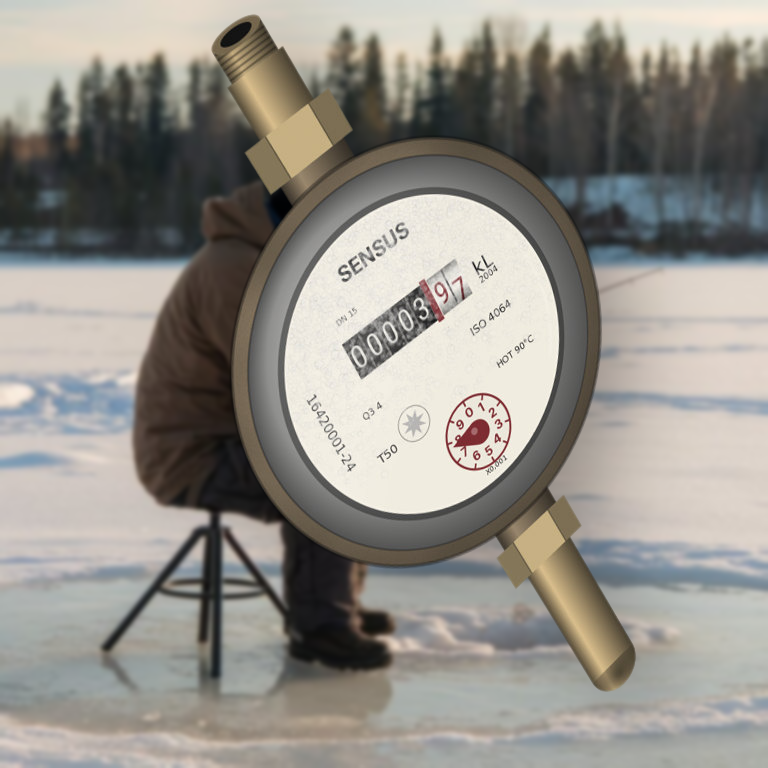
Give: 3.967 kL
